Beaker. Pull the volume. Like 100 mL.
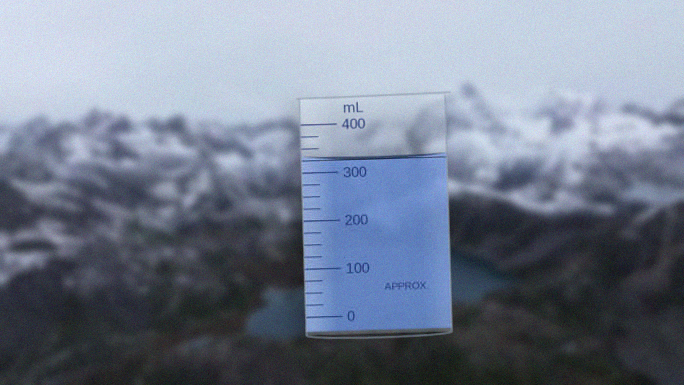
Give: 325 mL
